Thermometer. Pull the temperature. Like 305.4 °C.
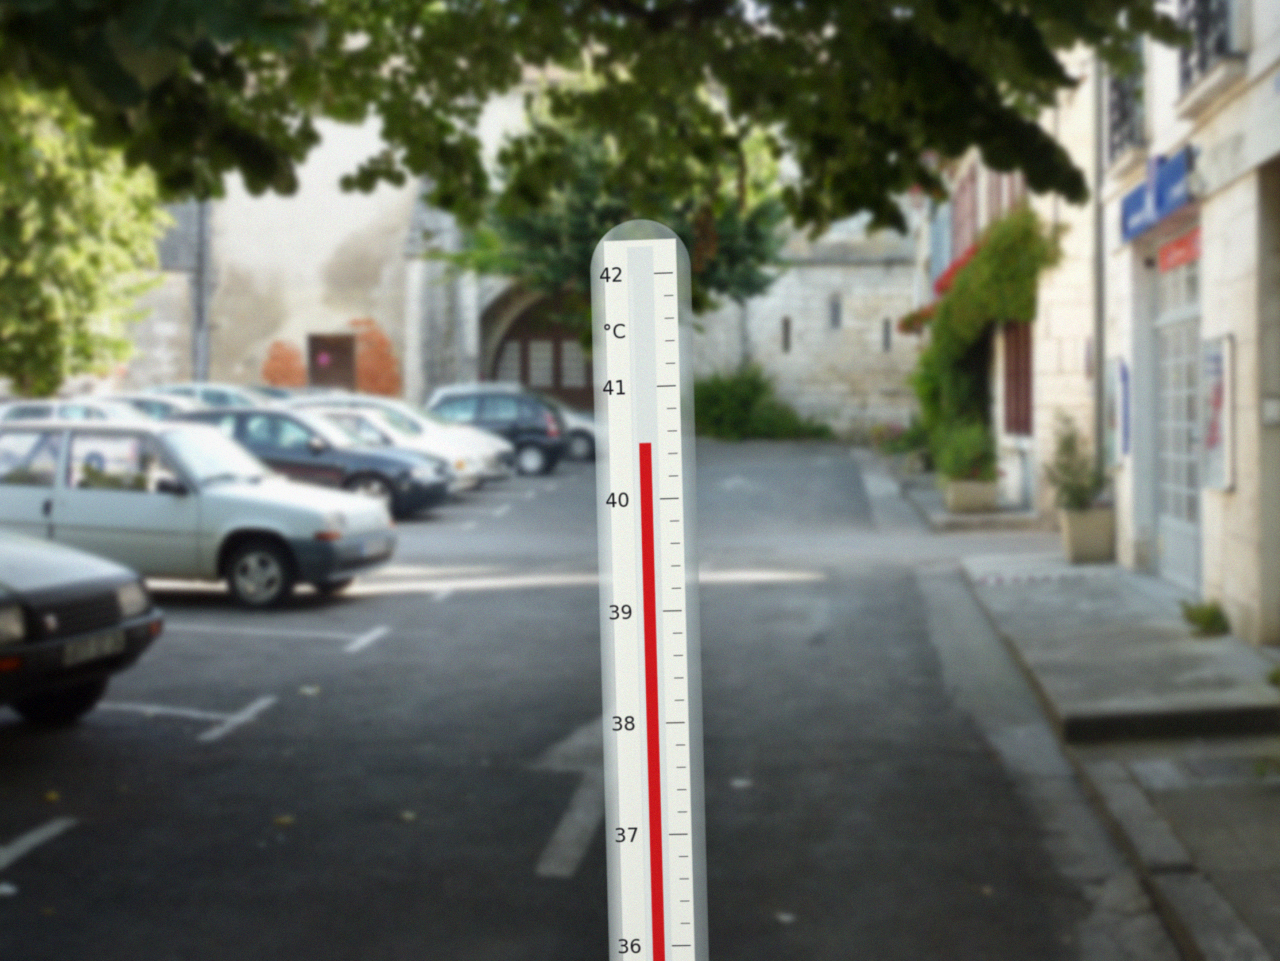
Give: 40.5 °C
